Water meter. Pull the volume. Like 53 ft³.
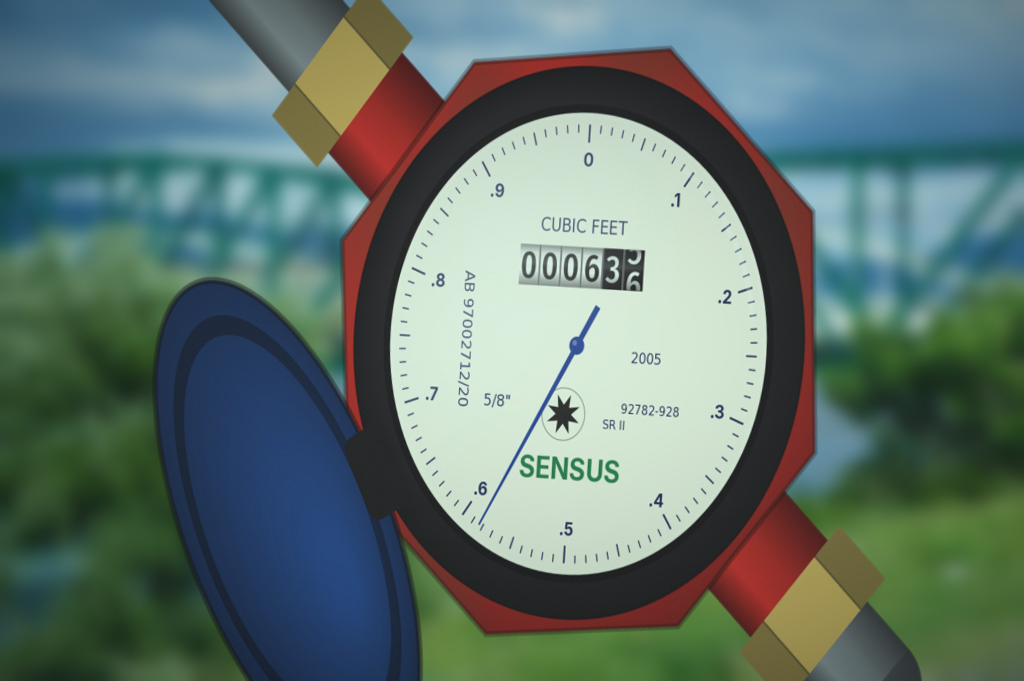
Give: 635.58 ft³
